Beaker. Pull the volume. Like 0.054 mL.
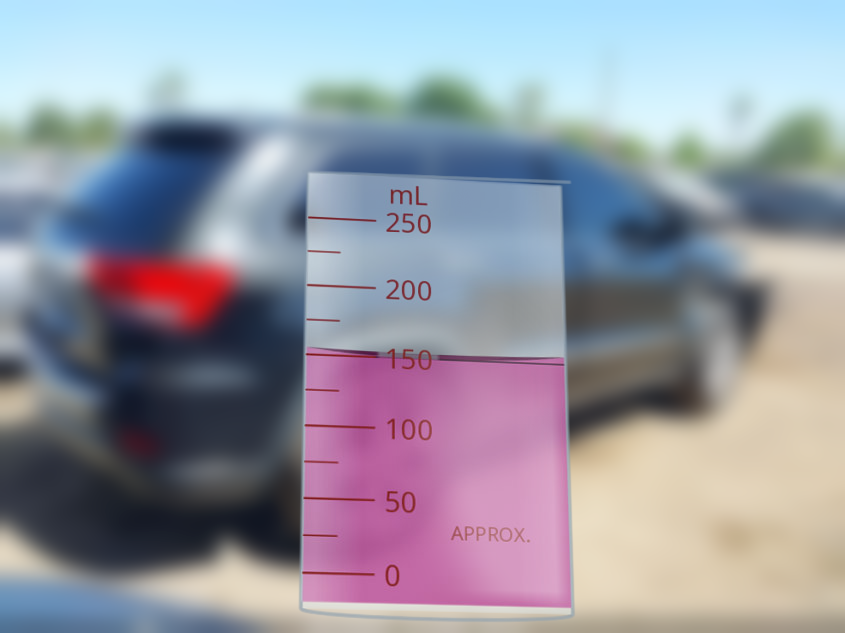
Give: 150 mL
